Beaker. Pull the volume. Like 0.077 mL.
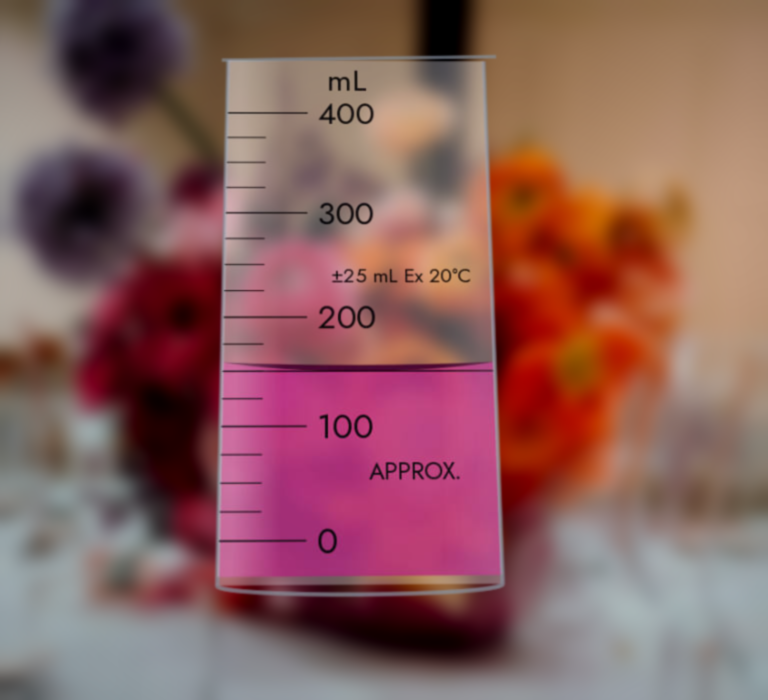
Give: 150 mL
